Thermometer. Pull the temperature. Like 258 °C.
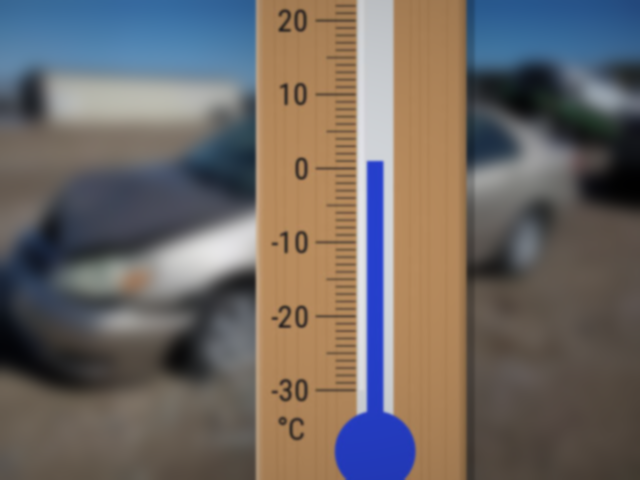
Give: 1 °C
